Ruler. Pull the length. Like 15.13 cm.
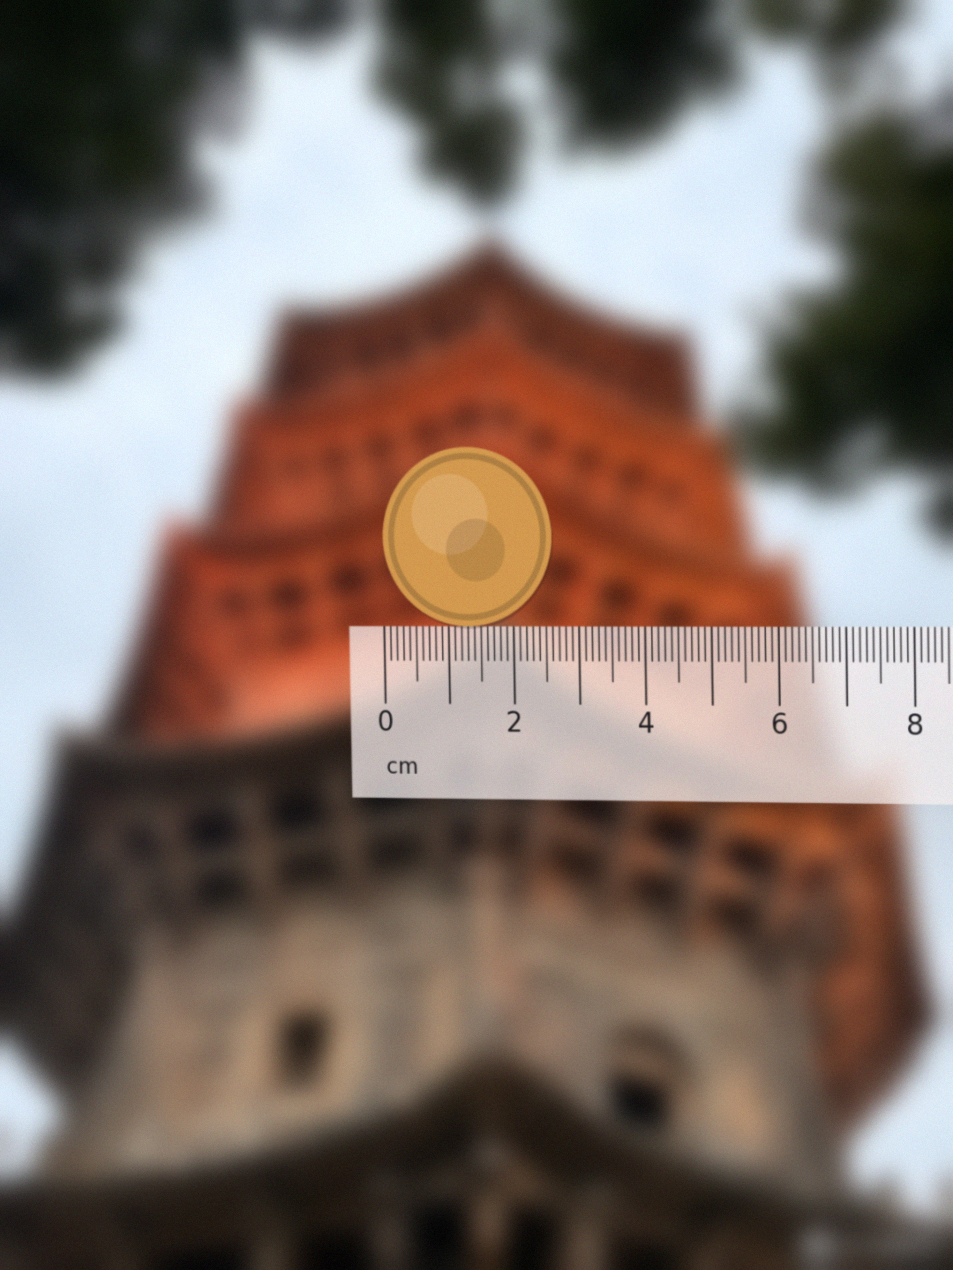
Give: 2.6 cm
